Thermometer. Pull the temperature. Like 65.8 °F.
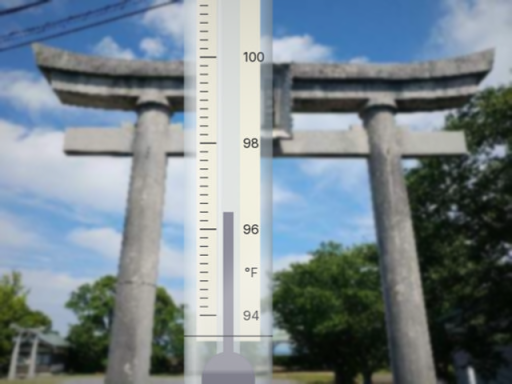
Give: 96.4 °F
